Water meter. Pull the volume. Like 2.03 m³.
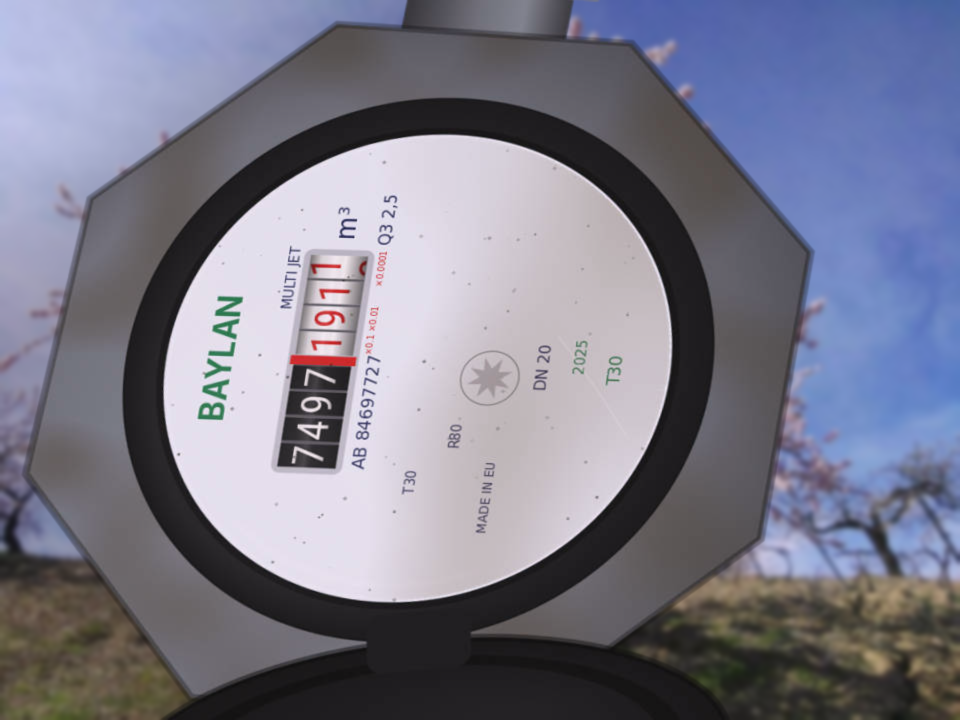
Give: 7497.1911 m³
